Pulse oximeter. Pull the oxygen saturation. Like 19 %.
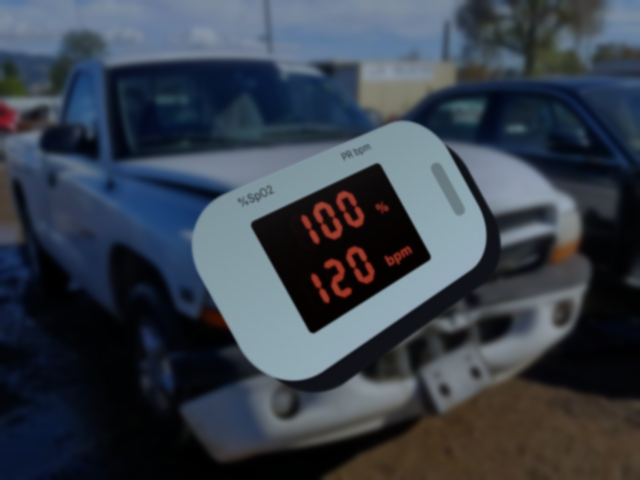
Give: 100 %
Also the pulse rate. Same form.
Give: 120 bpm
